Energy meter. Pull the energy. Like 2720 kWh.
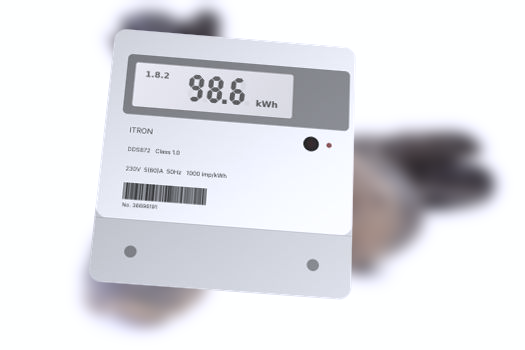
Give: 98.6 kWh
